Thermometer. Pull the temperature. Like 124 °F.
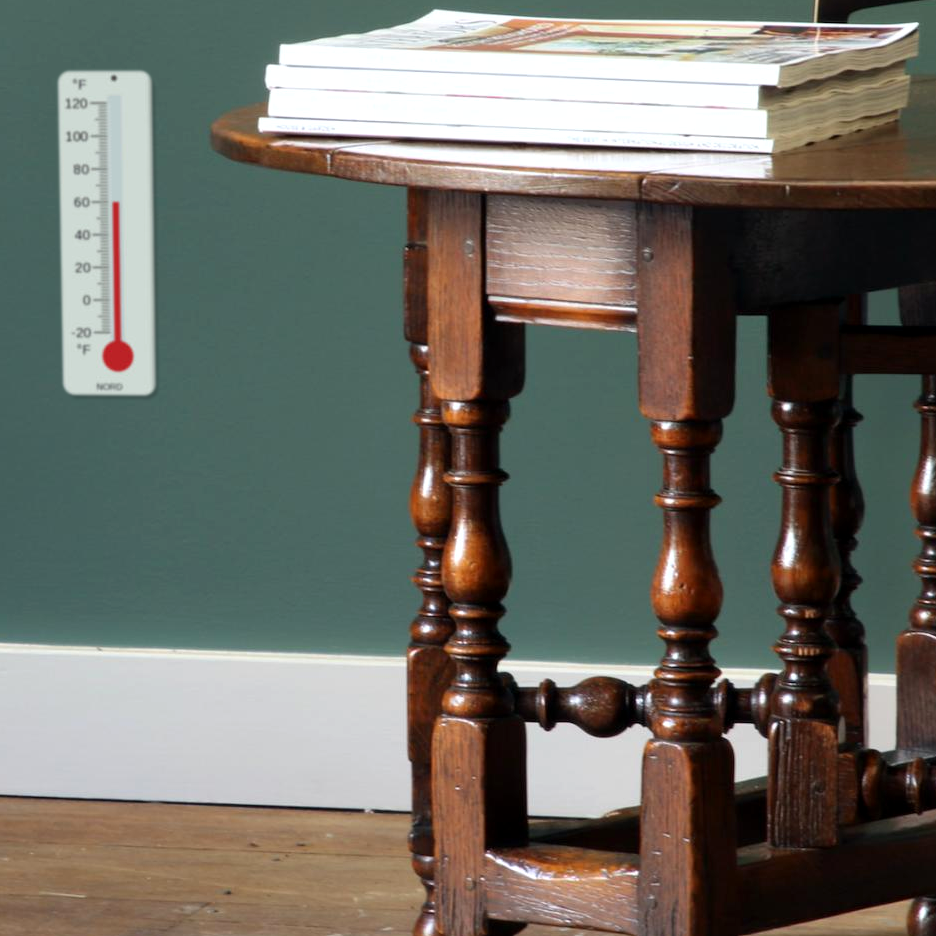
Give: 60 °F
